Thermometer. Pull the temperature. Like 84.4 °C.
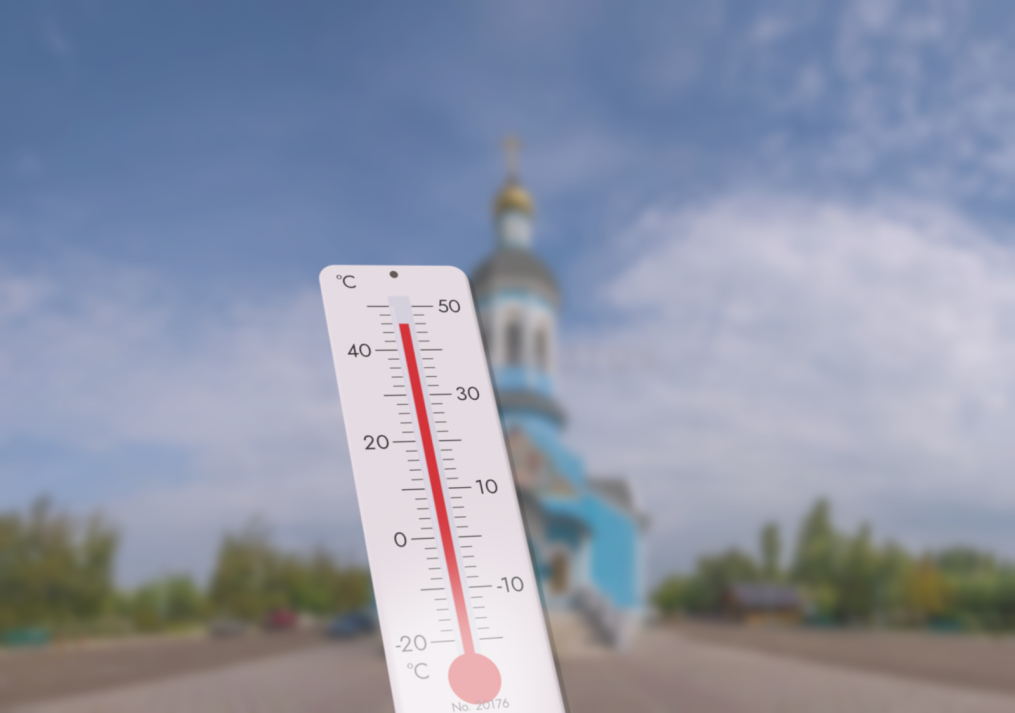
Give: 46 °C
